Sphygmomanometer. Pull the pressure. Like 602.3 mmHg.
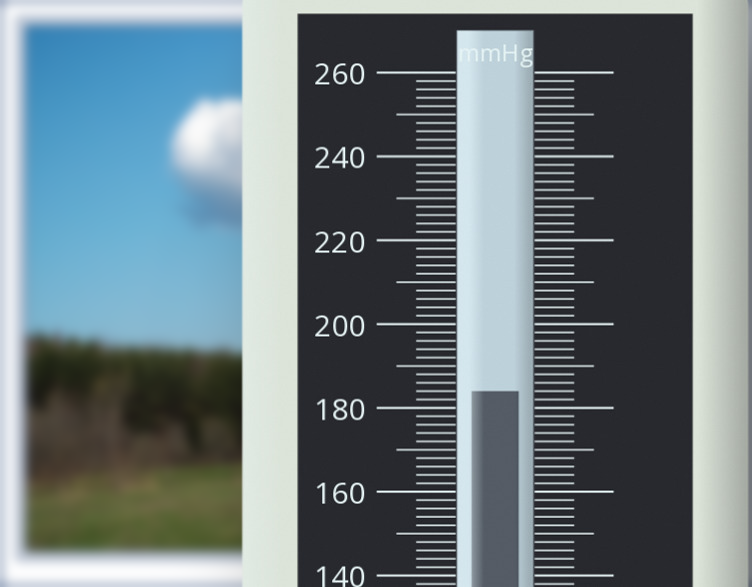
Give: 184 mmHg
